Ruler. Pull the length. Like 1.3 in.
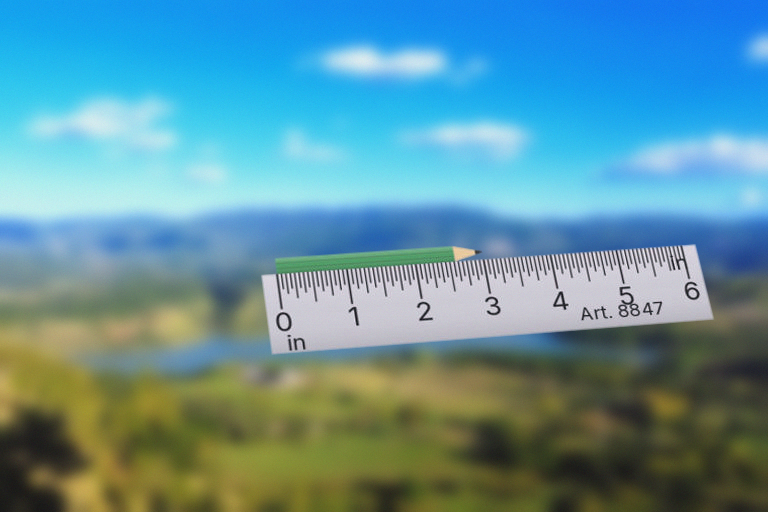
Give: 3 in
